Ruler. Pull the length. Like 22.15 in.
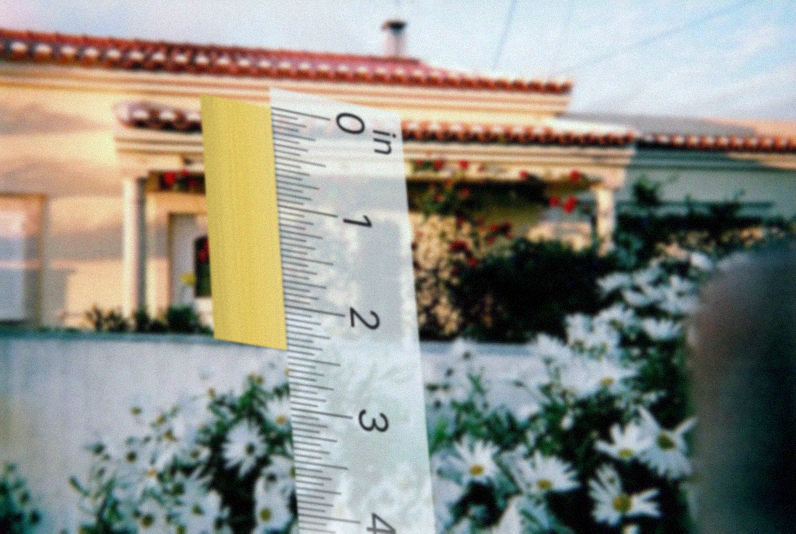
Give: 2.4375 in
